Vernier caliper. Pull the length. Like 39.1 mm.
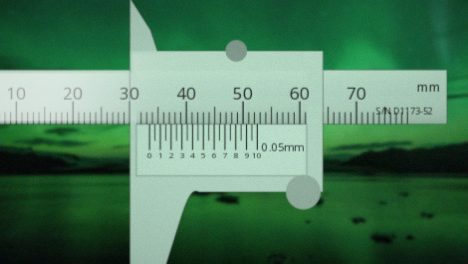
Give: 33.5 mm
